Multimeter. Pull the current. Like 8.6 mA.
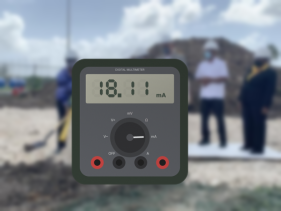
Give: 18.11 mA
